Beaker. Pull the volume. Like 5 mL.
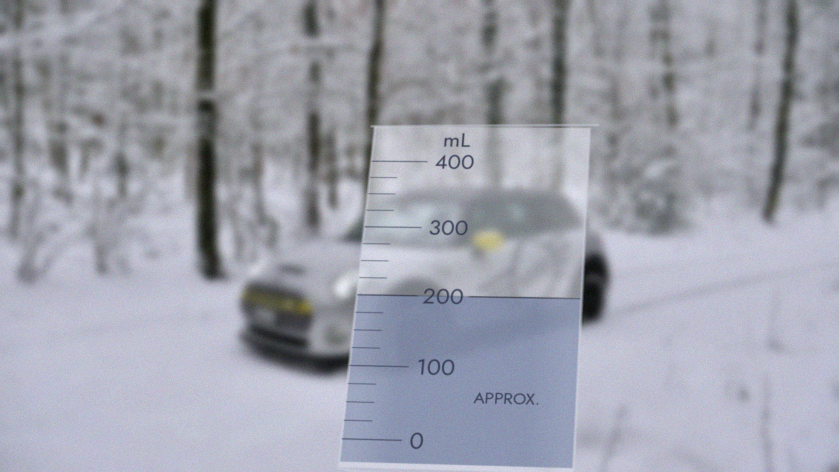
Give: 200 mL
